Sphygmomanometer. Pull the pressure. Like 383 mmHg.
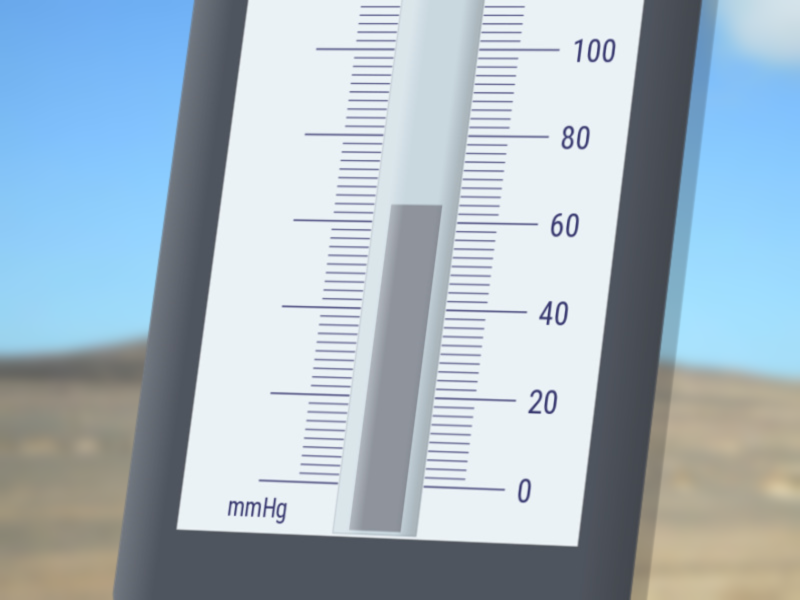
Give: 64 mmHg
